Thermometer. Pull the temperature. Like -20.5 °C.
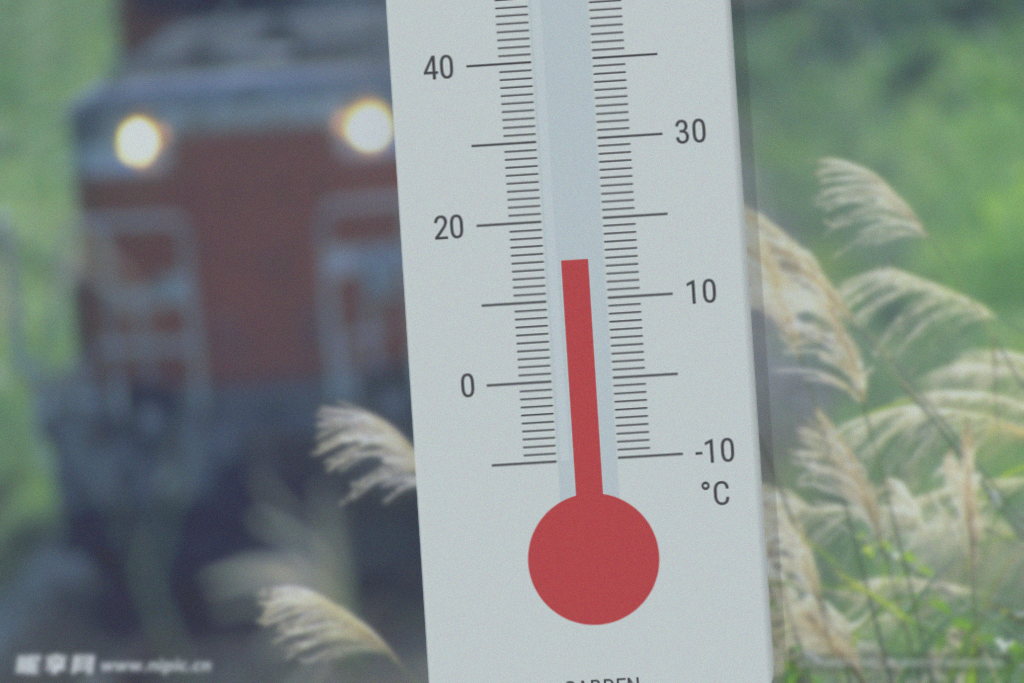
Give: 15 °C
